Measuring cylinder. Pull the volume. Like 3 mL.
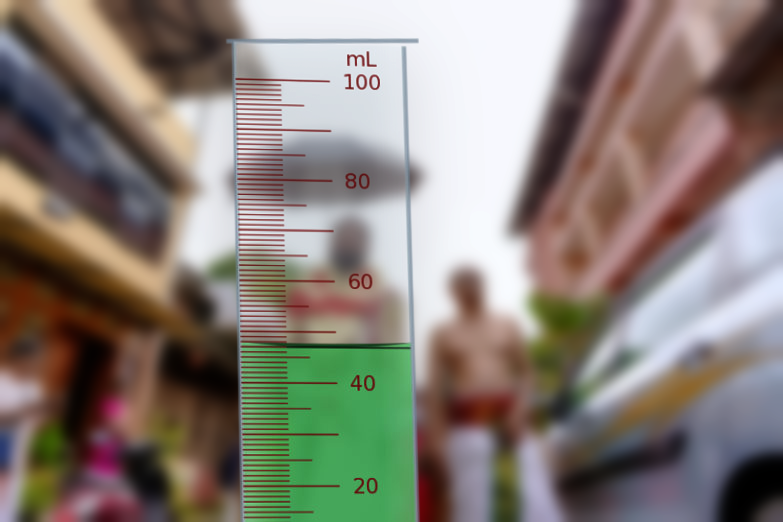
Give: 47 mL
